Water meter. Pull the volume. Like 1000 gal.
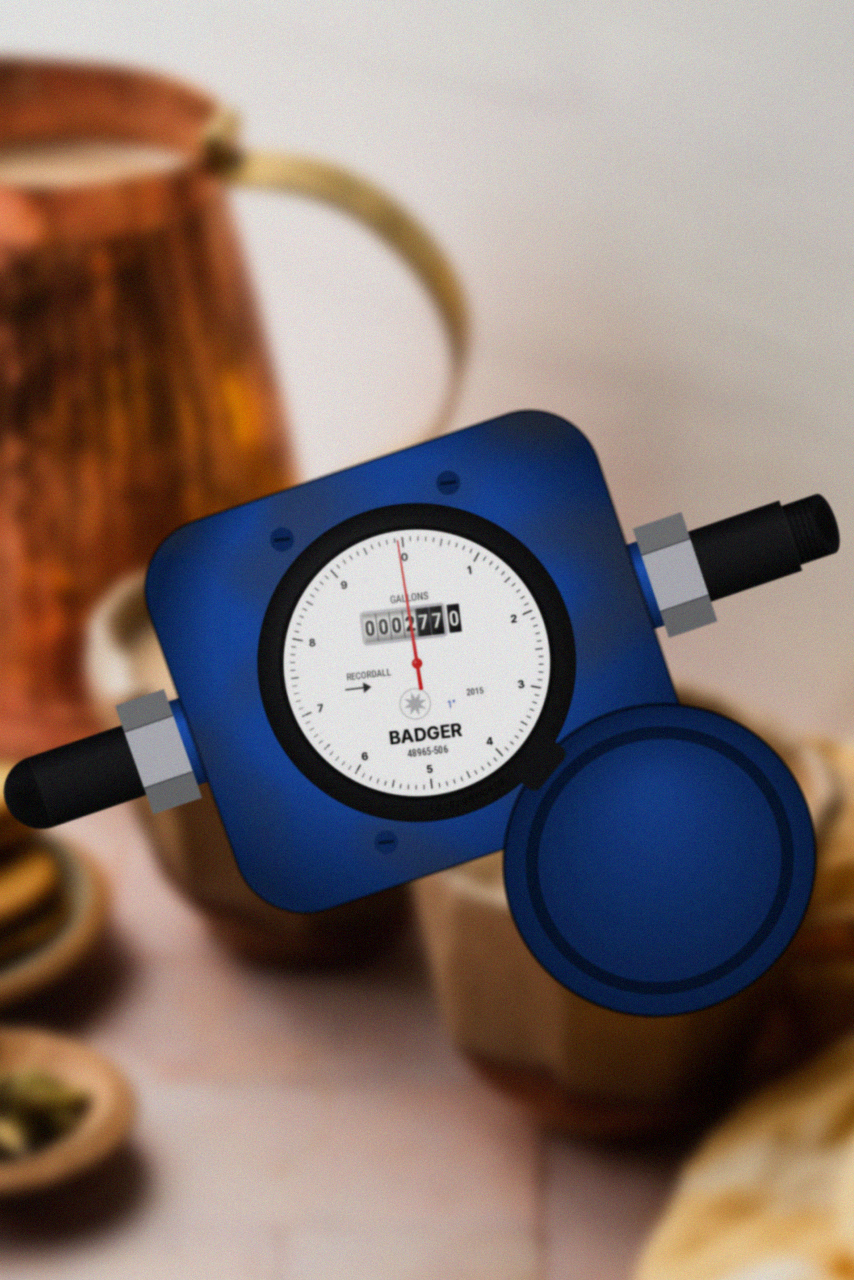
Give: 2769.9 gal
